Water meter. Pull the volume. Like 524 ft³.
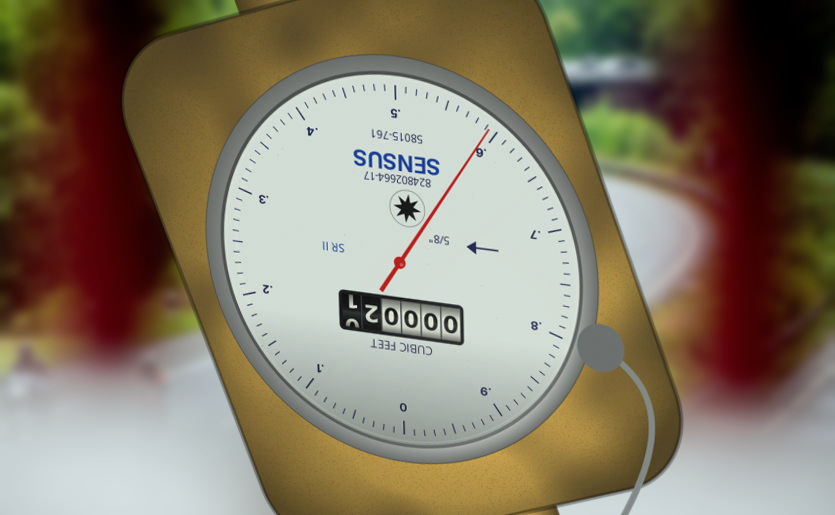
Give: 20.59 ft³
